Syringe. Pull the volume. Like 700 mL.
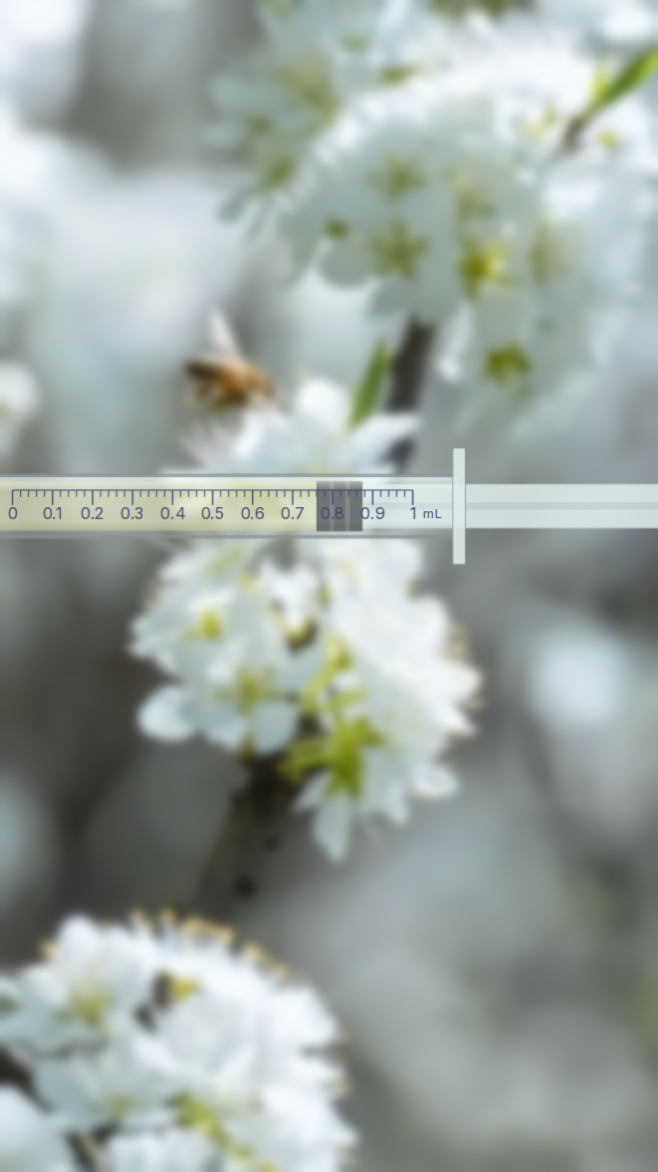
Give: 0.76 mL
